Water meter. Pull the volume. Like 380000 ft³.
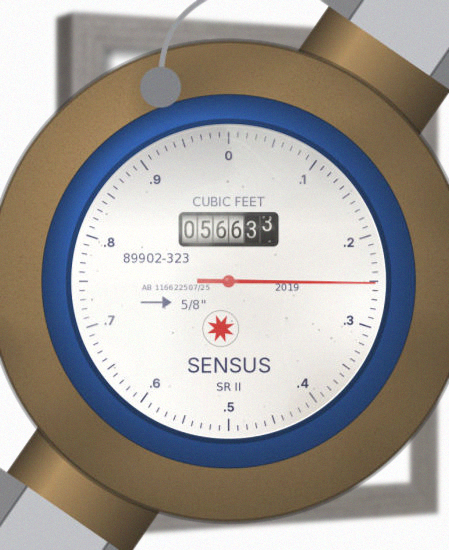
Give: 56633.25 ft³
